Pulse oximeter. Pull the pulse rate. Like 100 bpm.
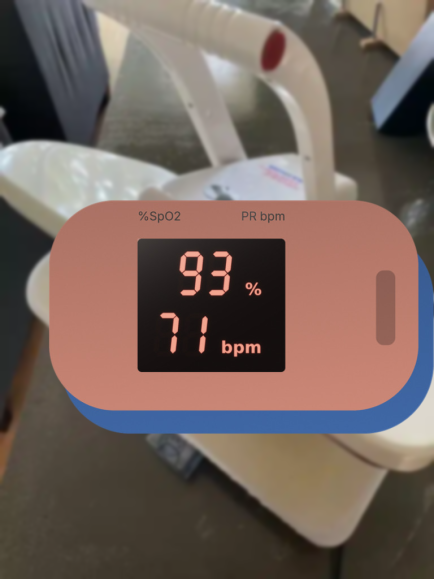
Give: 71 bpm
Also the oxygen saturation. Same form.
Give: 93 %
